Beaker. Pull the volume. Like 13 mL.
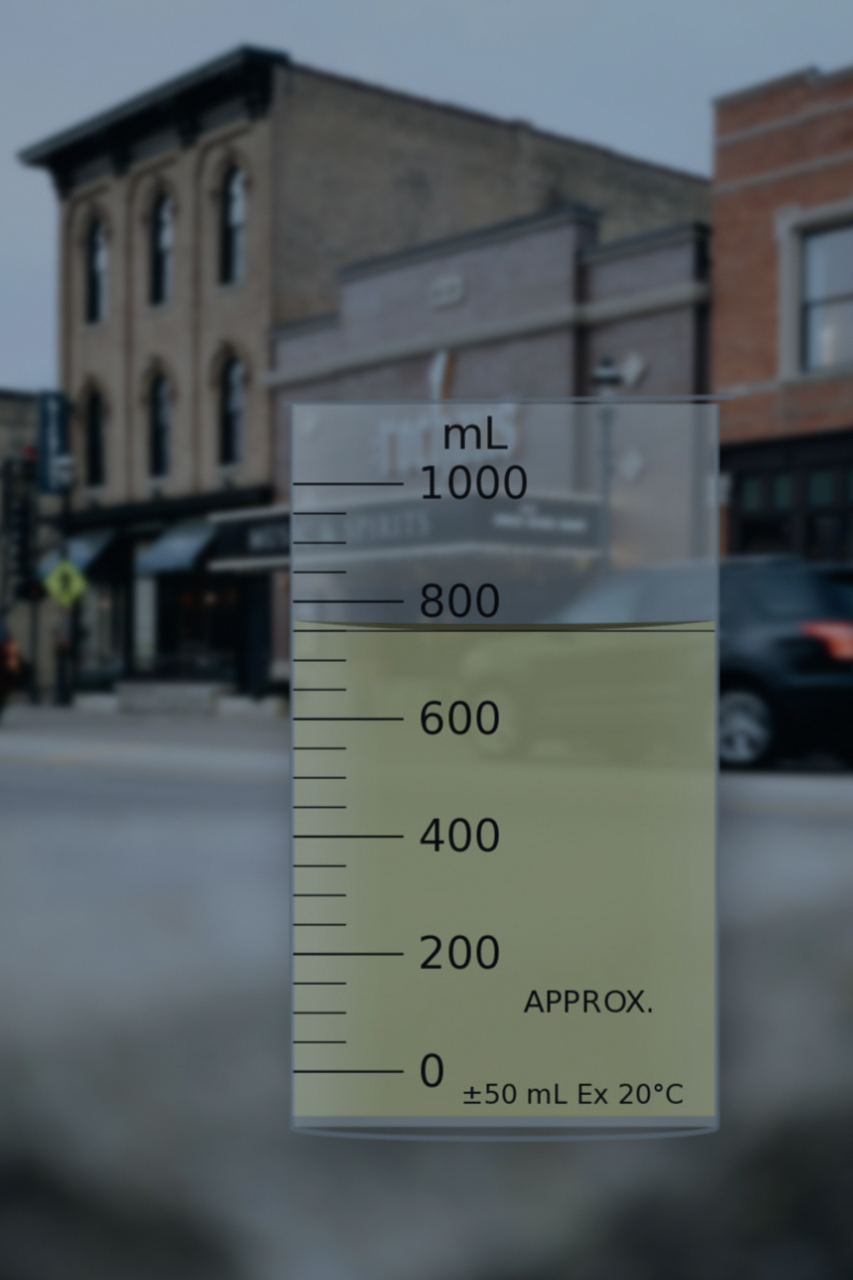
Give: 750 mL
